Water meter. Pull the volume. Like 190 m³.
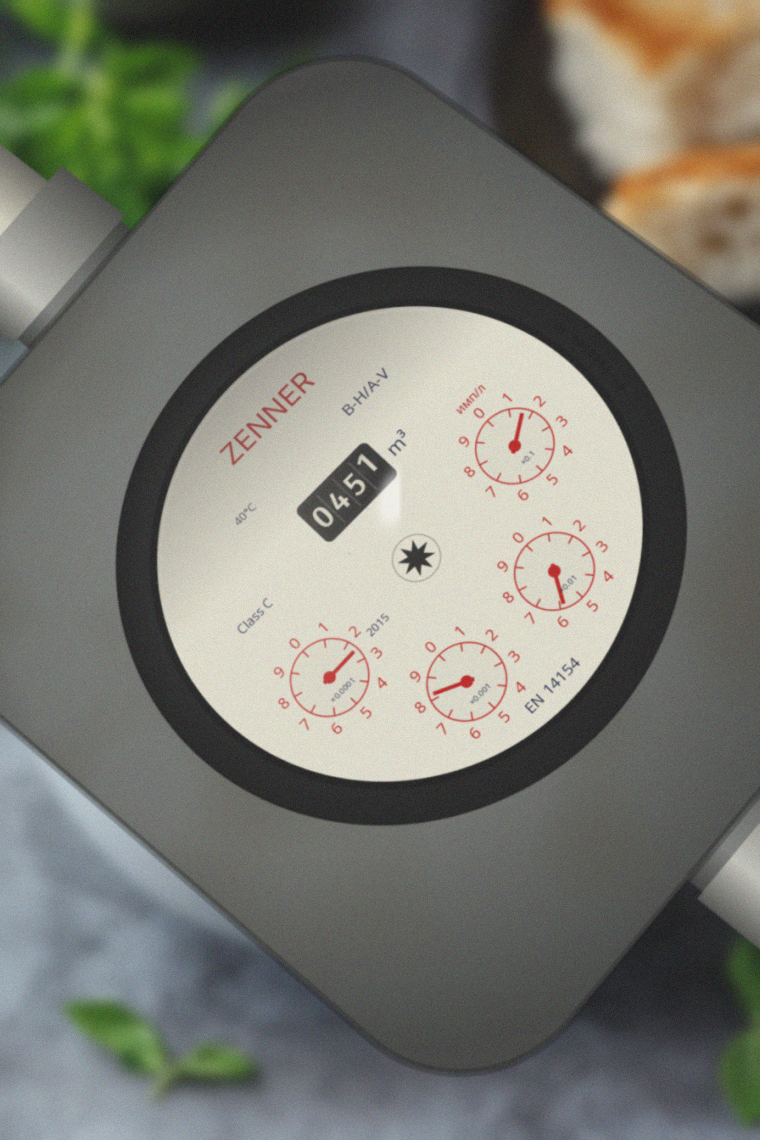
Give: 451.1582 m³
